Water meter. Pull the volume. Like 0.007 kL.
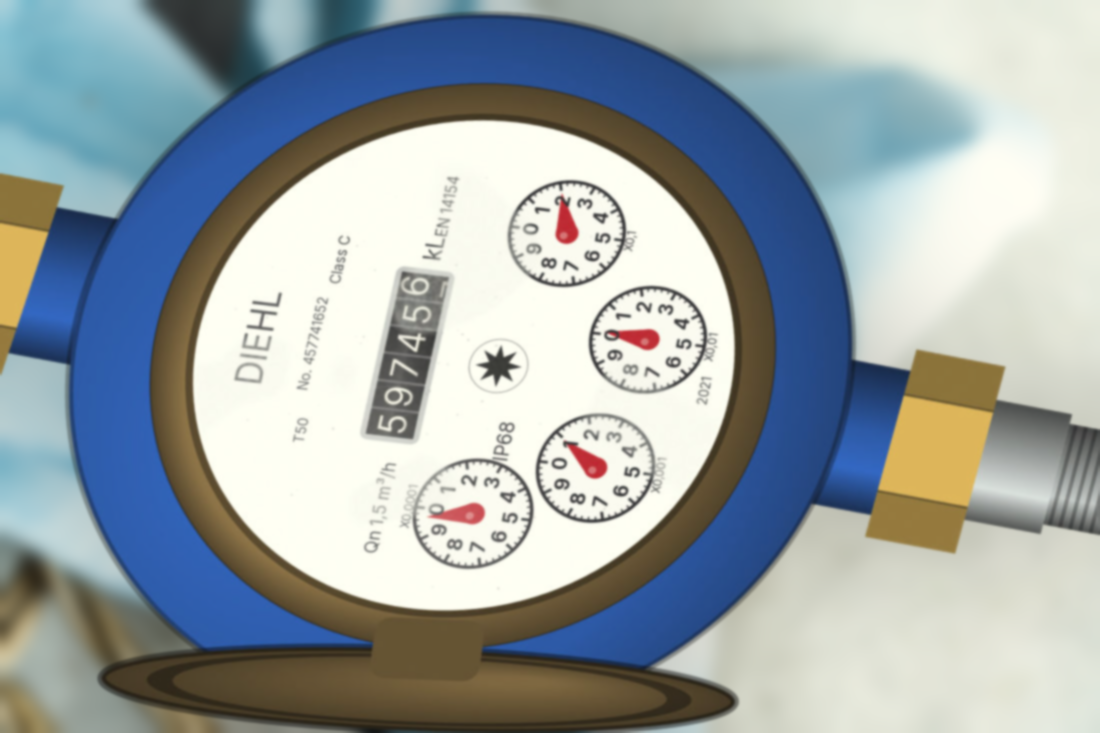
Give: 597456.2009 kL
